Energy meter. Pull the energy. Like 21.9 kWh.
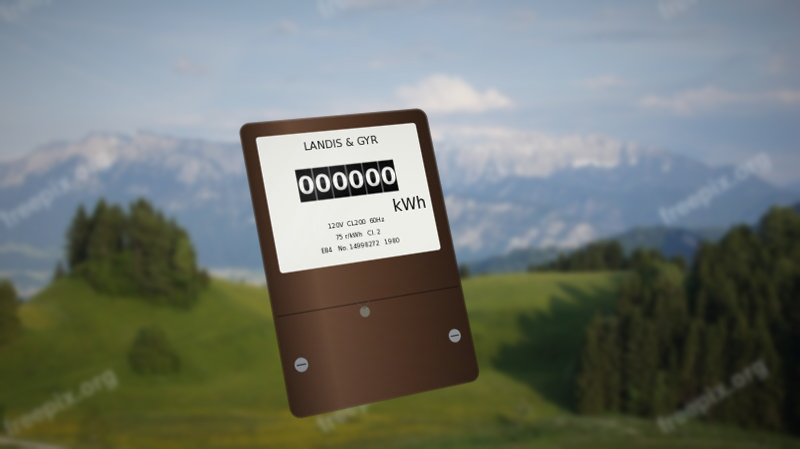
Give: 0 kWh
